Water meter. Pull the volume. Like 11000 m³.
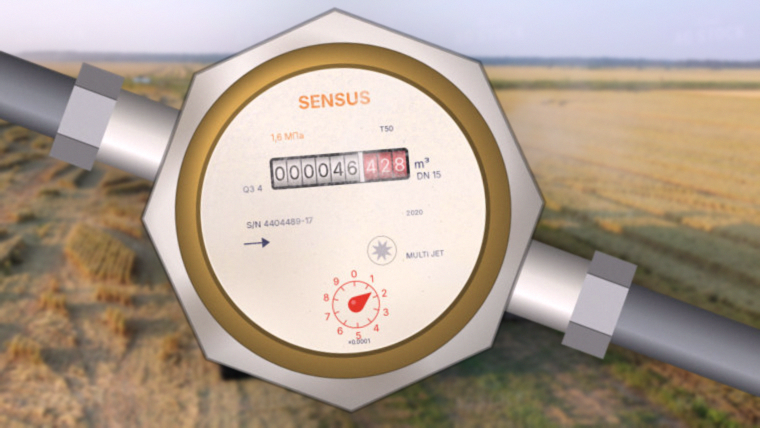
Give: 46.4281 m³
